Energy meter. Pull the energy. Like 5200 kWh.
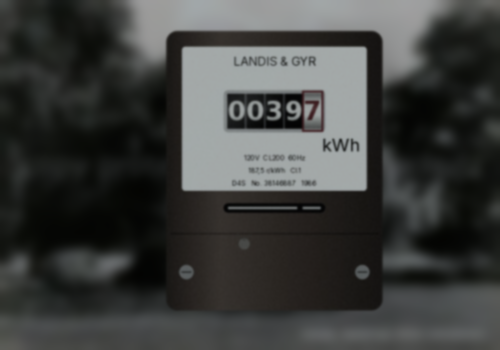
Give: 39.7 kWh
